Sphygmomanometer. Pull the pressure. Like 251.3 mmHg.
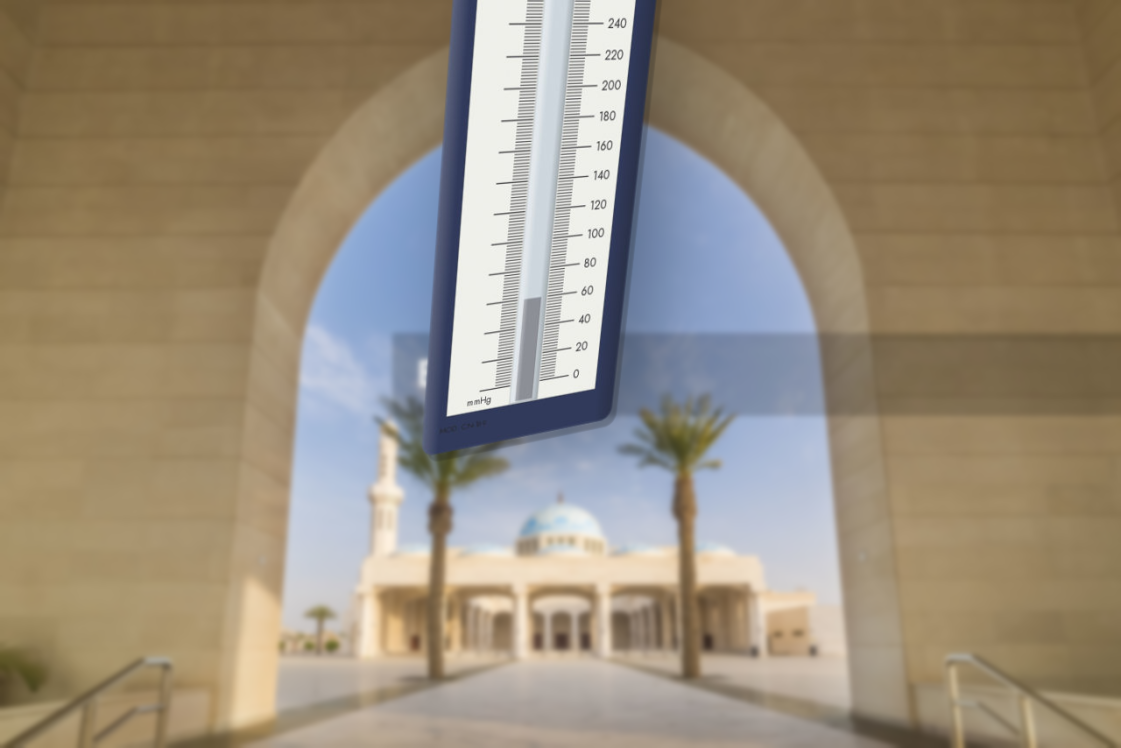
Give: 60 mmHg
